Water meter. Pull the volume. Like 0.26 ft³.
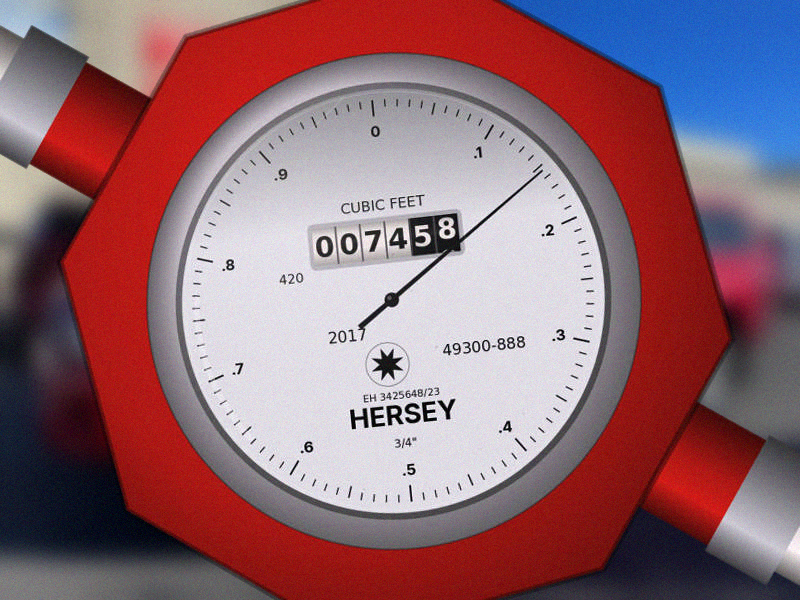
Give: 7458.15 ft³
